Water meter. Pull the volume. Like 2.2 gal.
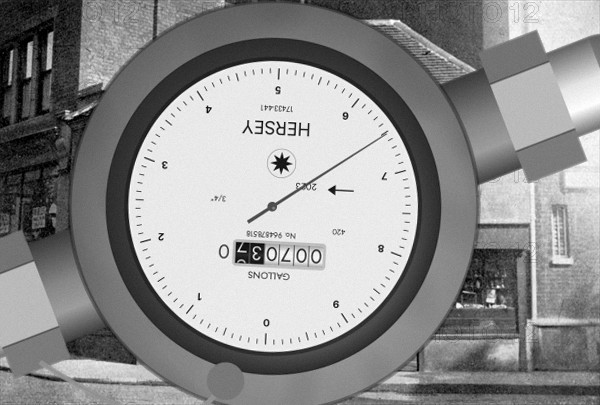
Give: 70366.5 gal
